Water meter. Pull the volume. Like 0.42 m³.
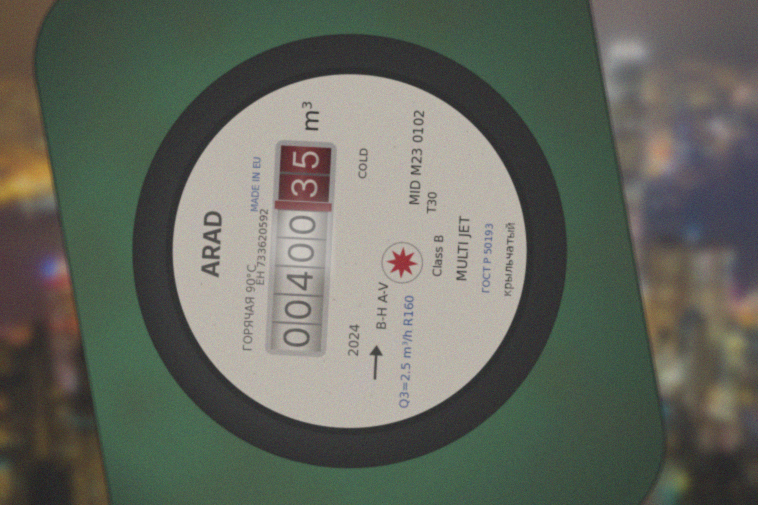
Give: 400.35 m³
